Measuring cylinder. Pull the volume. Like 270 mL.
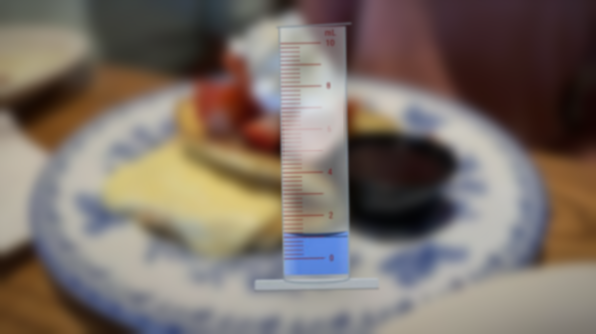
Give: 1 mL
